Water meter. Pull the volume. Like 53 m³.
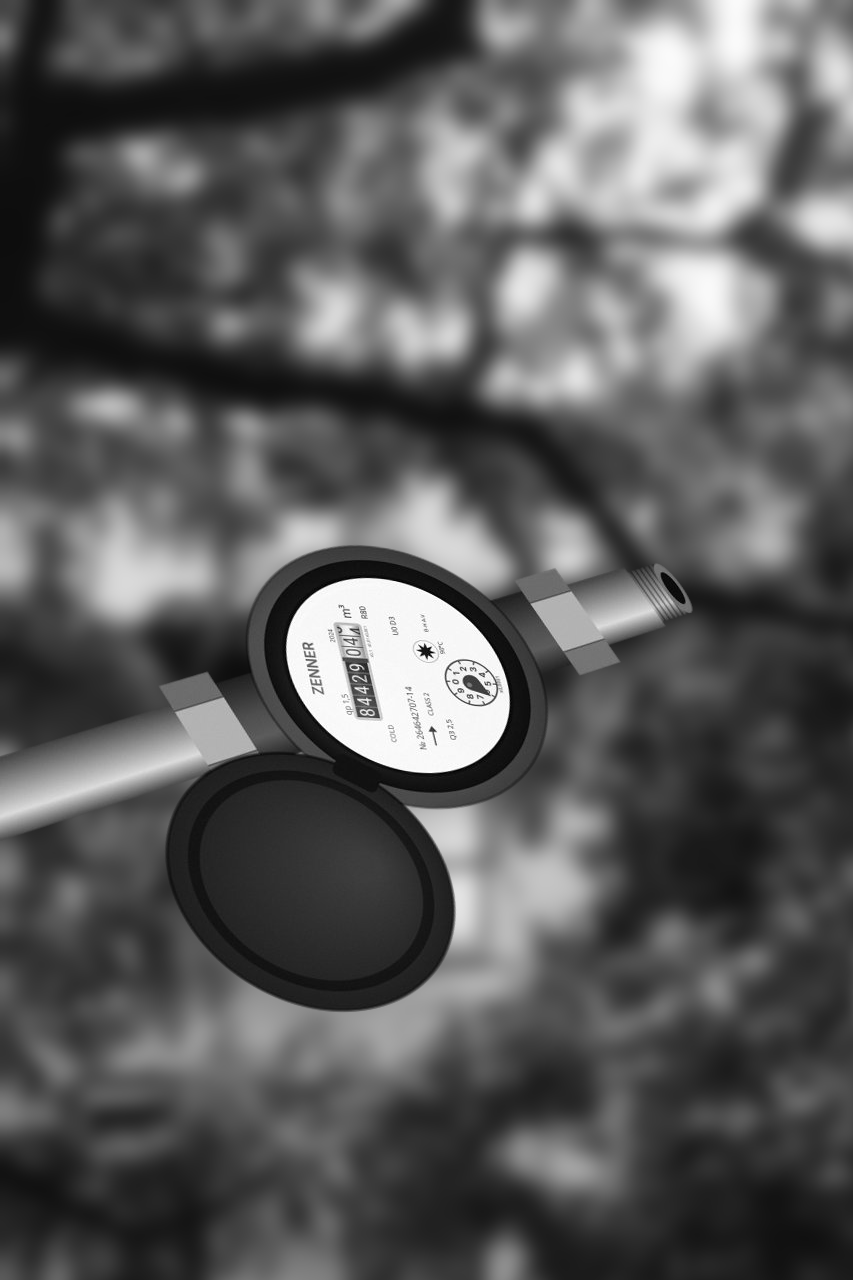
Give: 84429.0436 m³
